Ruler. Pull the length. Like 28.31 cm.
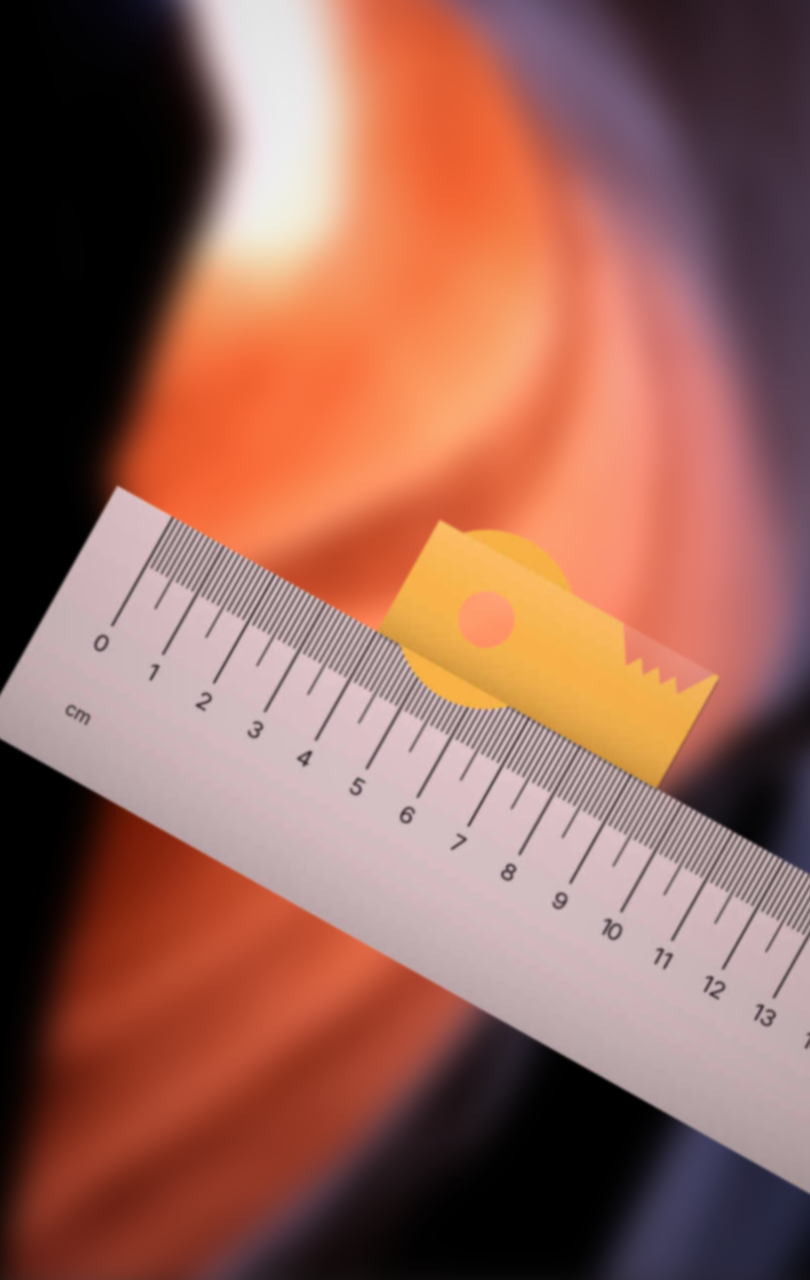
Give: 5.5 cm
